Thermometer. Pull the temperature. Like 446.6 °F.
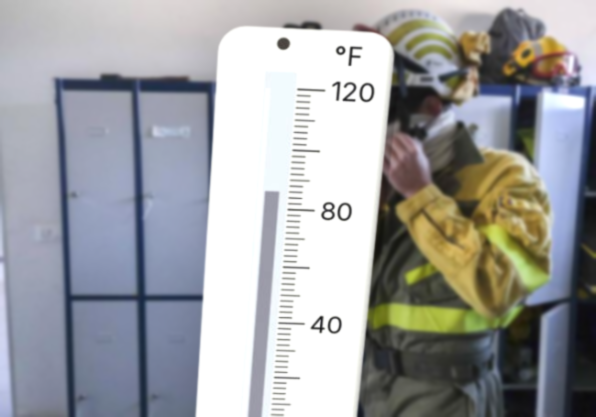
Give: 86 °F
